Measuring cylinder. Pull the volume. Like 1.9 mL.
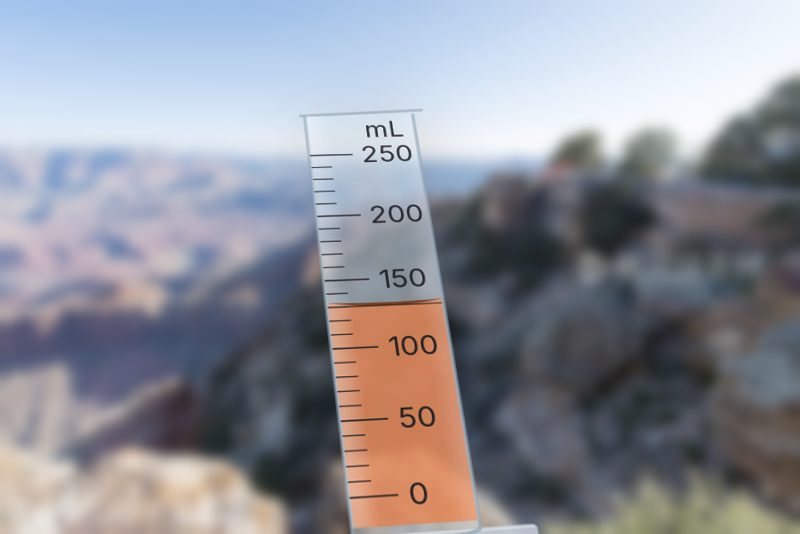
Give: 130 mL
